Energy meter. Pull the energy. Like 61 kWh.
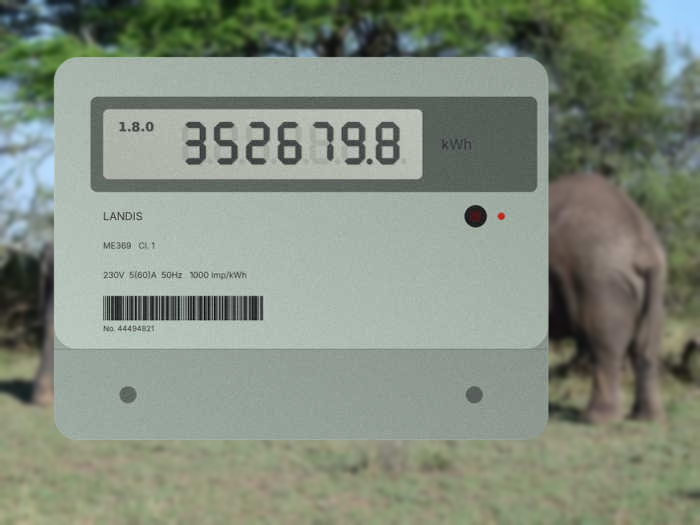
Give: 352679.8 kWh
